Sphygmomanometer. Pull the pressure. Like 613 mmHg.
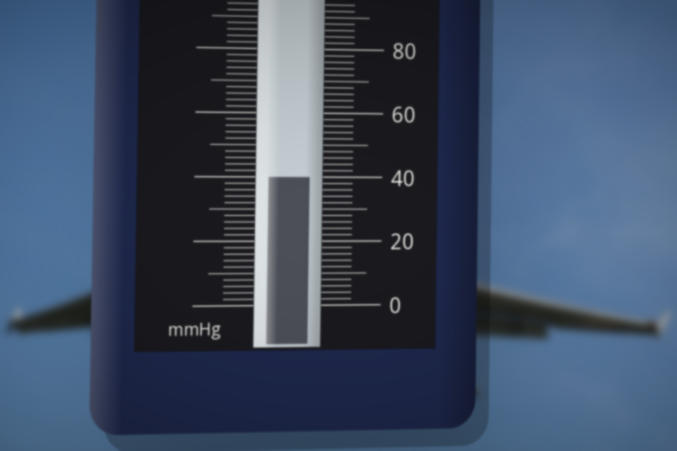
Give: 40 mmHg
